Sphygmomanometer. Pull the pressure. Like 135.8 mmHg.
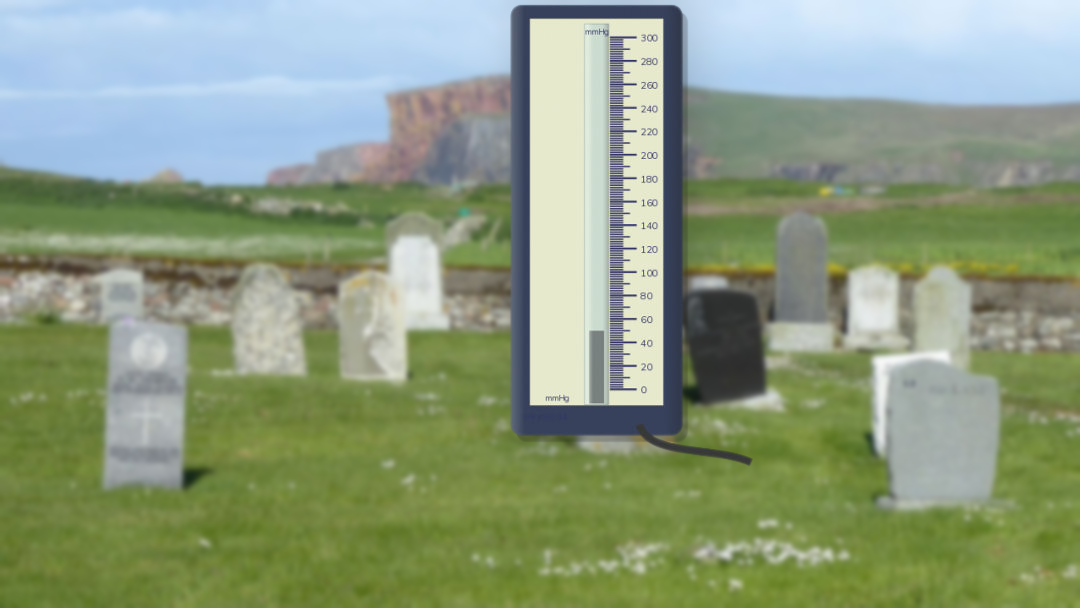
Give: 50 mmHg
